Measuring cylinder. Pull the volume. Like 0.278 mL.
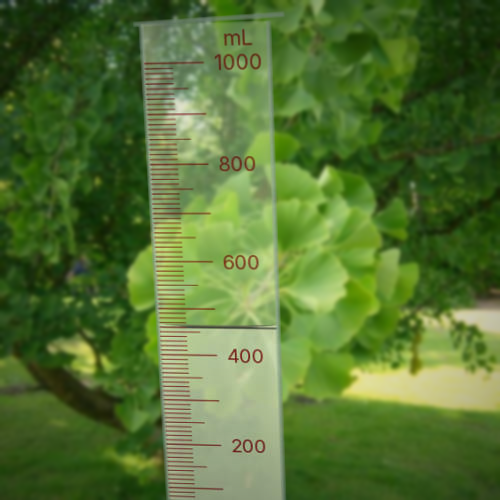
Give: 460 mL
